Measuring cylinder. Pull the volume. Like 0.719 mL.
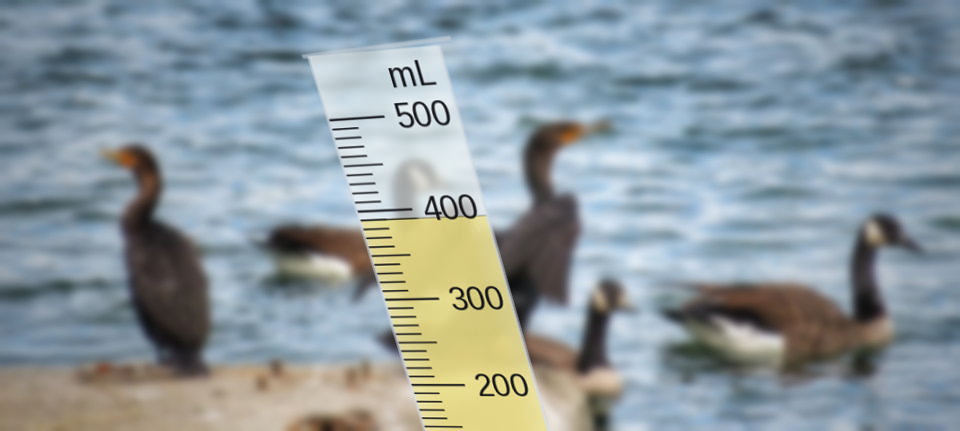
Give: 390 mL
